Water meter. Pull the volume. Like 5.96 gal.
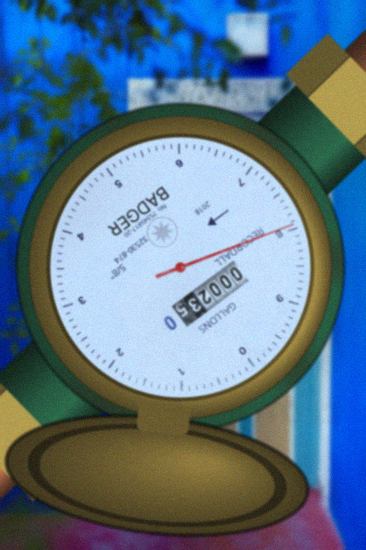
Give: 2347.9 gal
